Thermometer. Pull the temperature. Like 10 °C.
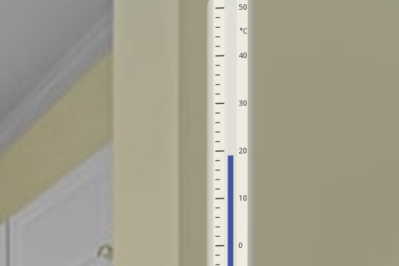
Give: 19 °C
